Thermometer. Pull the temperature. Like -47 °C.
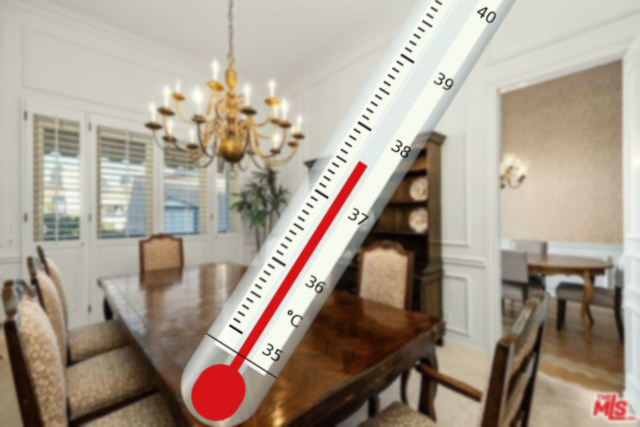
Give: 37.6 °C
